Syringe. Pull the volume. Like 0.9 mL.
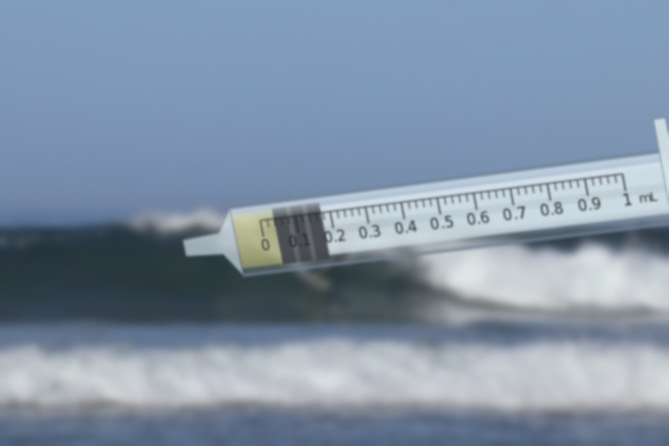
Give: 0.04 mL
